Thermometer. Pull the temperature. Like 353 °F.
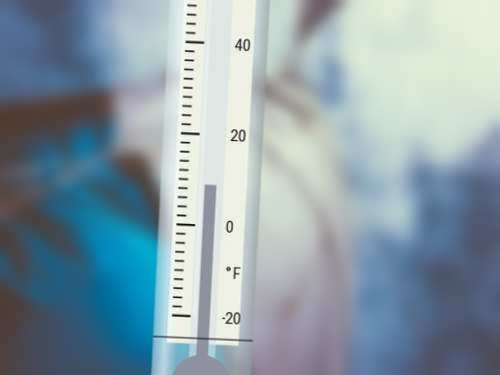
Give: 9 °F
